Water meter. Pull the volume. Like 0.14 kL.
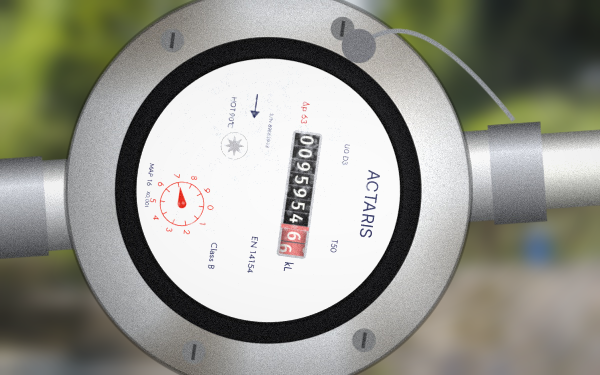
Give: 95954.657 kL
